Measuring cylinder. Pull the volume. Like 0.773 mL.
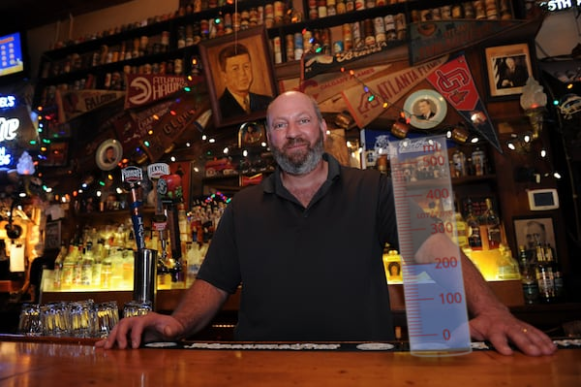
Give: 200 mL
